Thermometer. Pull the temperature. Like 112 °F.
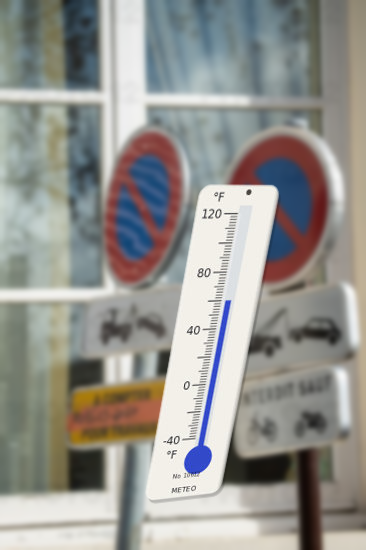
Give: 60 °F
